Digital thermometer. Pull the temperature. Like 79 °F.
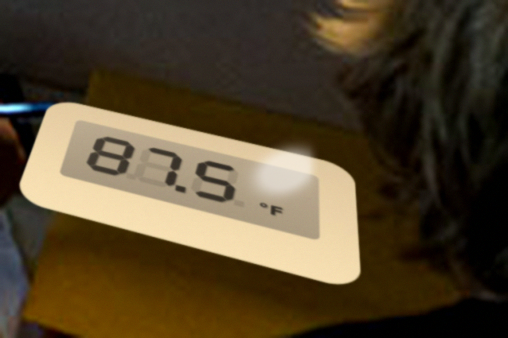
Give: 87.5 °F
